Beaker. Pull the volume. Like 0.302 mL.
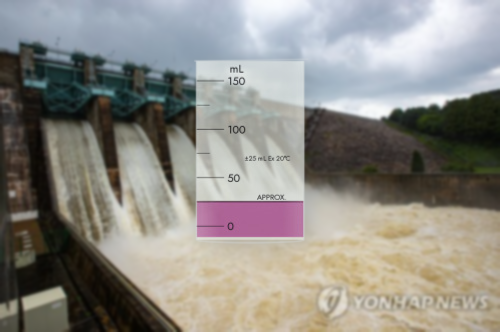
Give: 25 mL
